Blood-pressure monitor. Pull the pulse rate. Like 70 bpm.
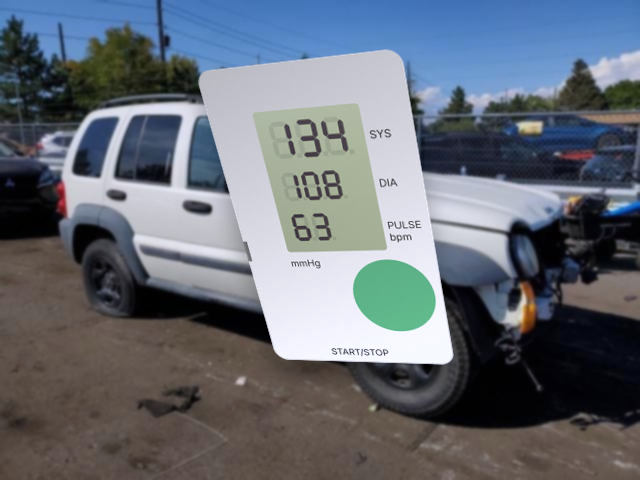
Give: 63 bpm
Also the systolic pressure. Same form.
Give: 134 mmHg
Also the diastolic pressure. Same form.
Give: 108 mmHg
